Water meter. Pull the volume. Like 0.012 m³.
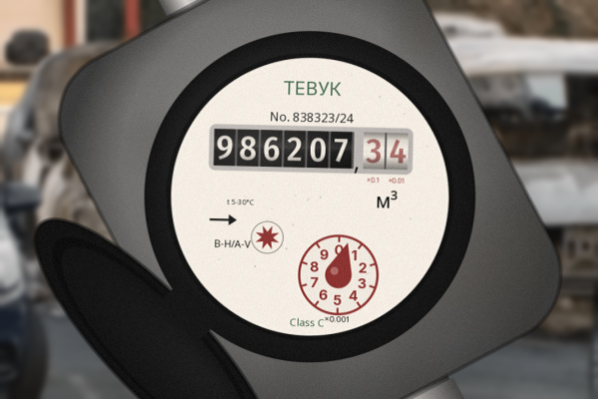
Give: 986207.340 m³
